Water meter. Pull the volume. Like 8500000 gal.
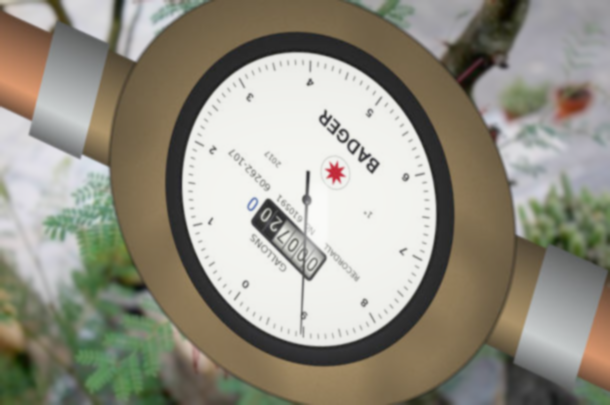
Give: 7199.0 gal
